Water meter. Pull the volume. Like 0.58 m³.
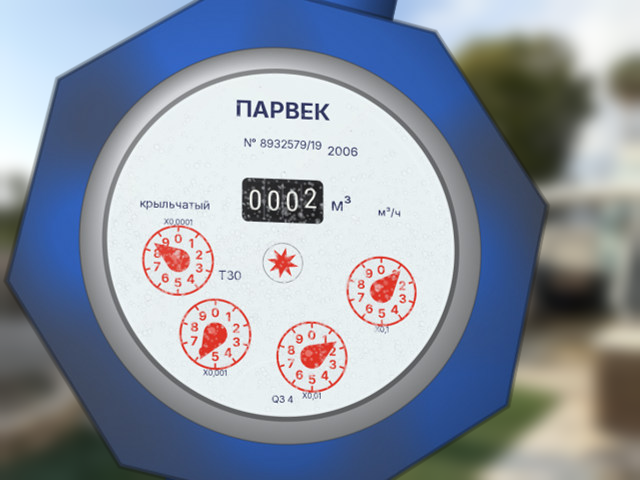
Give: 2.1158 m³
